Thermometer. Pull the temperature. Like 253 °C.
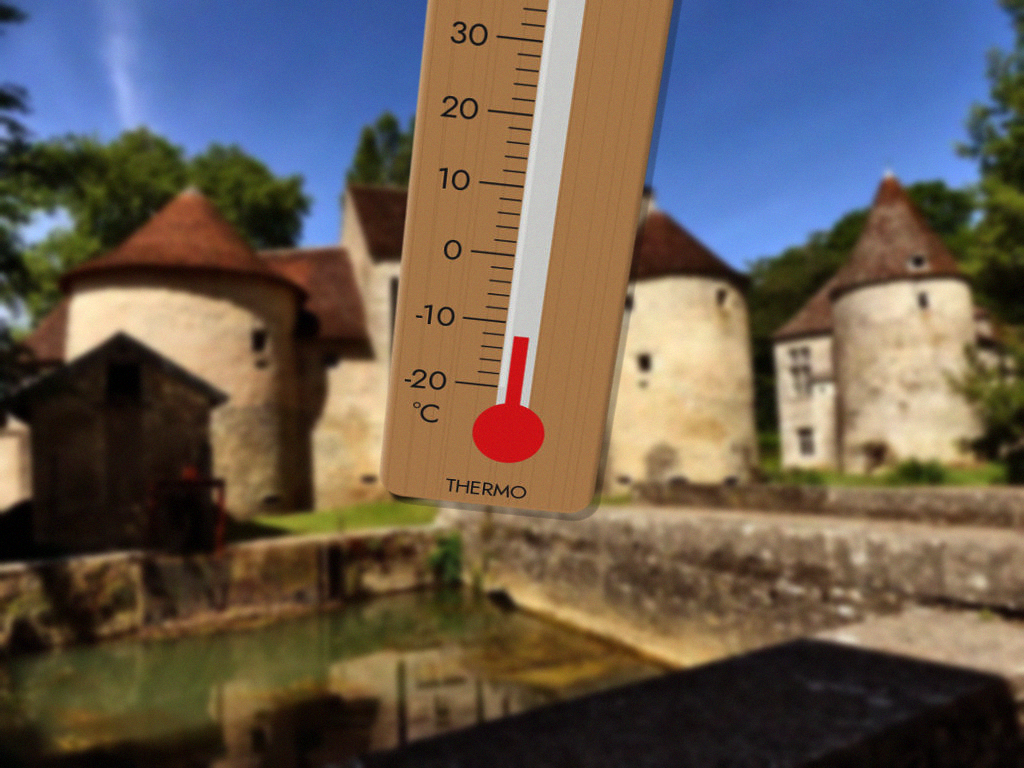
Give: -12 °C
